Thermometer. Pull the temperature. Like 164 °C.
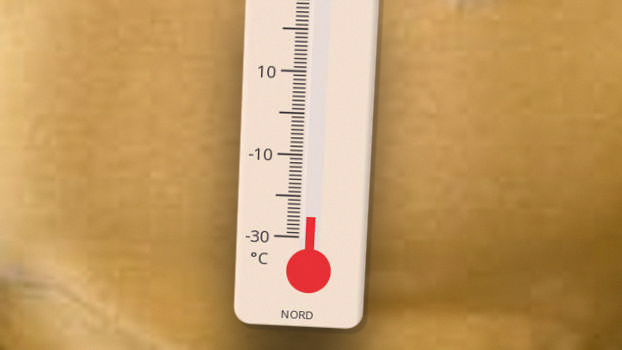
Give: -25 °C
